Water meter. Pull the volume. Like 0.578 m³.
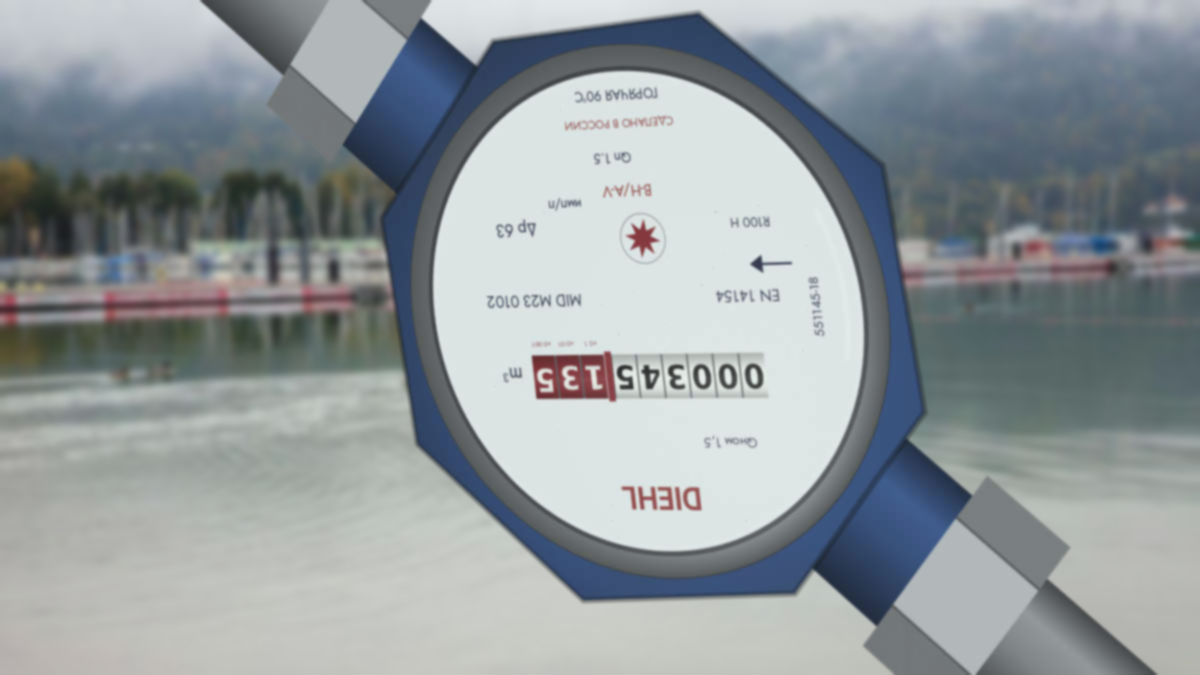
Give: 345.135 m³
